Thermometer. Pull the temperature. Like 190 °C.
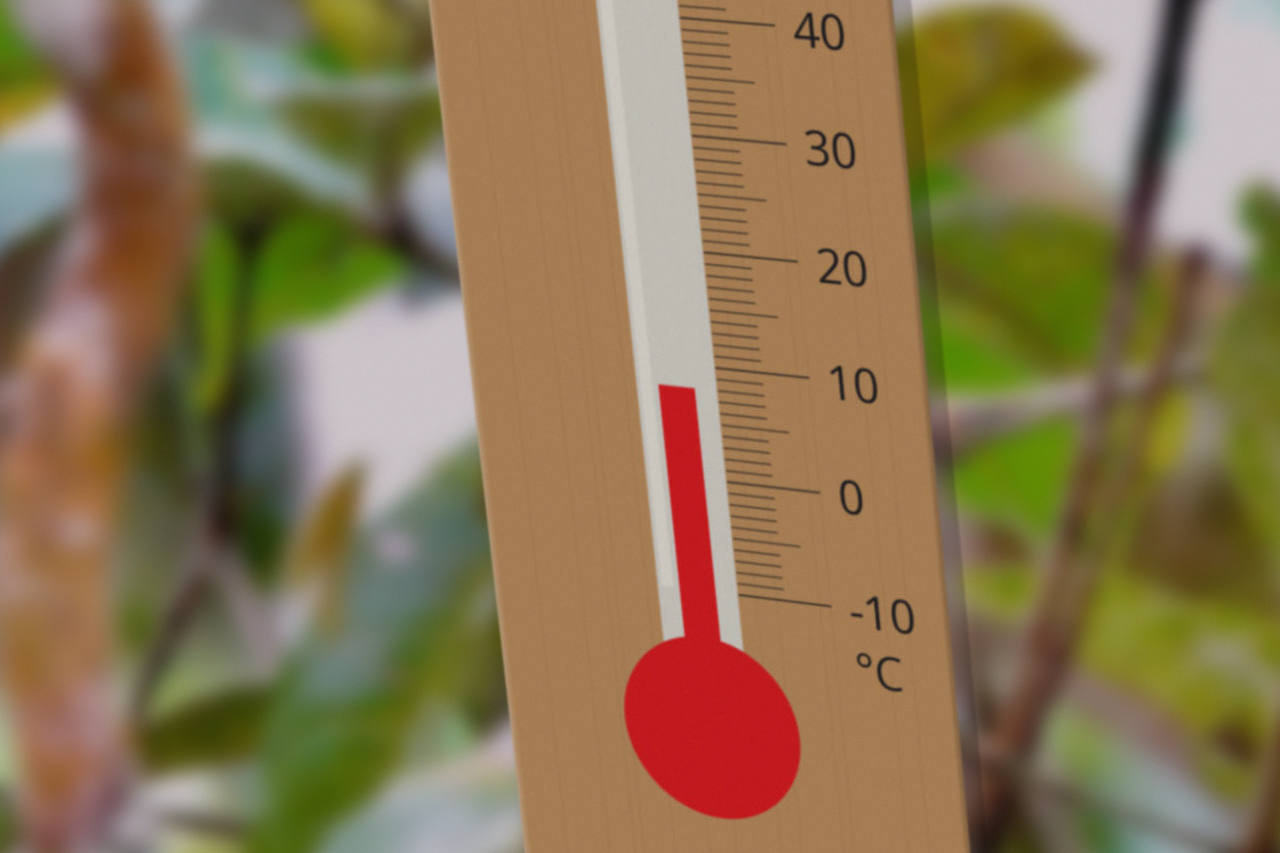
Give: 8 °C
